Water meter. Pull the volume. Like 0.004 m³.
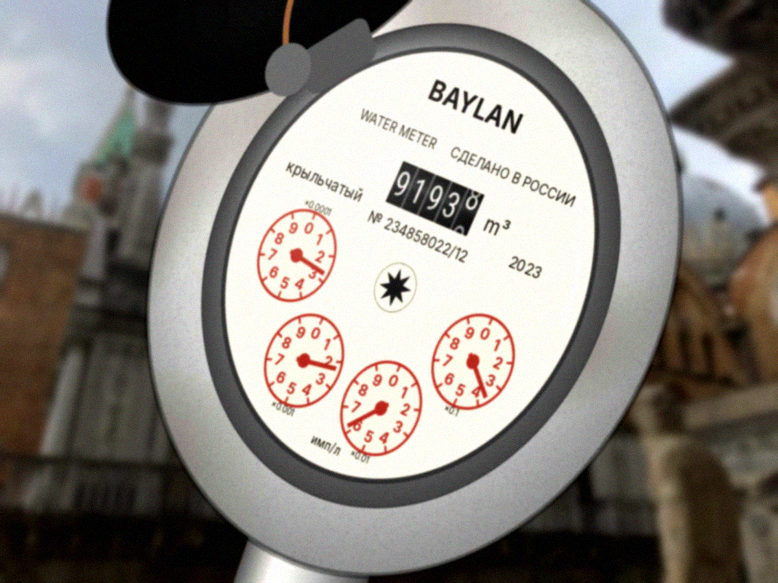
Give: 91938.3622 m³
